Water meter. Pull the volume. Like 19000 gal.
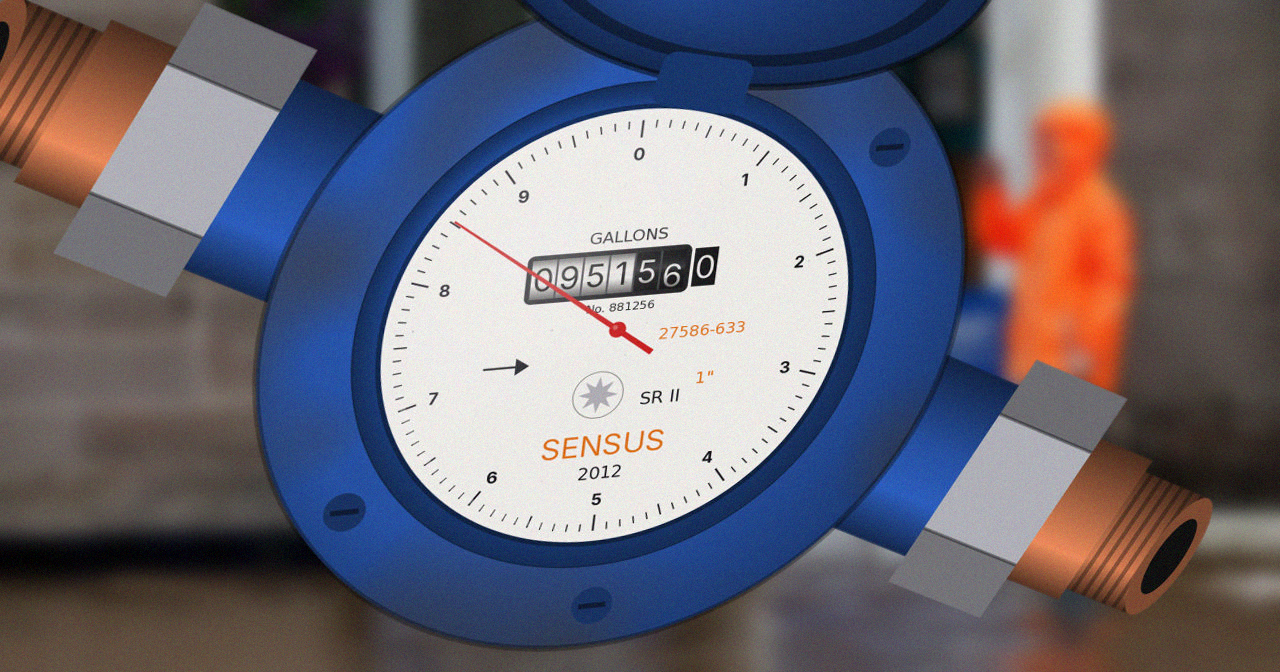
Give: 951558.5 gal
